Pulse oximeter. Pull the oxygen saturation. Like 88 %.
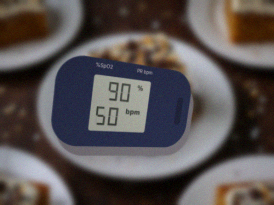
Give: 90 %
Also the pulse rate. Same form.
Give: 50 bpm
